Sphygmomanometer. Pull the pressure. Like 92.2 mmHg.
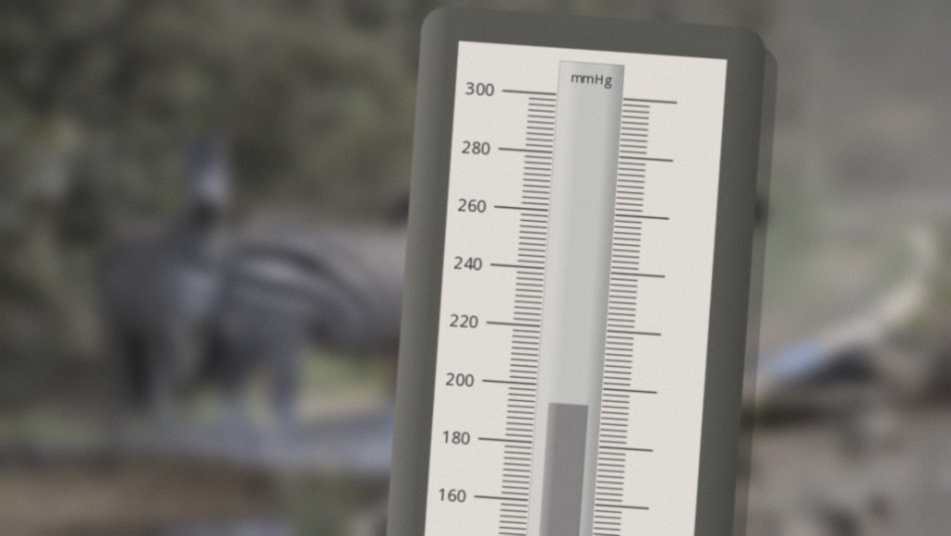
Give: 194 mmHg
